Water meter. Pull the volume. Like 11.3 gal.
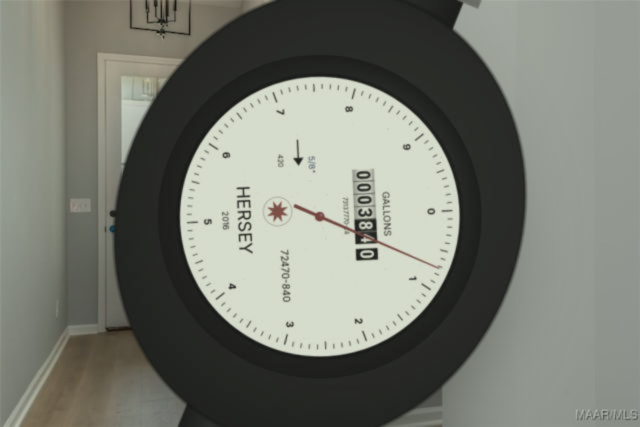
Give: 3840.7 gal
